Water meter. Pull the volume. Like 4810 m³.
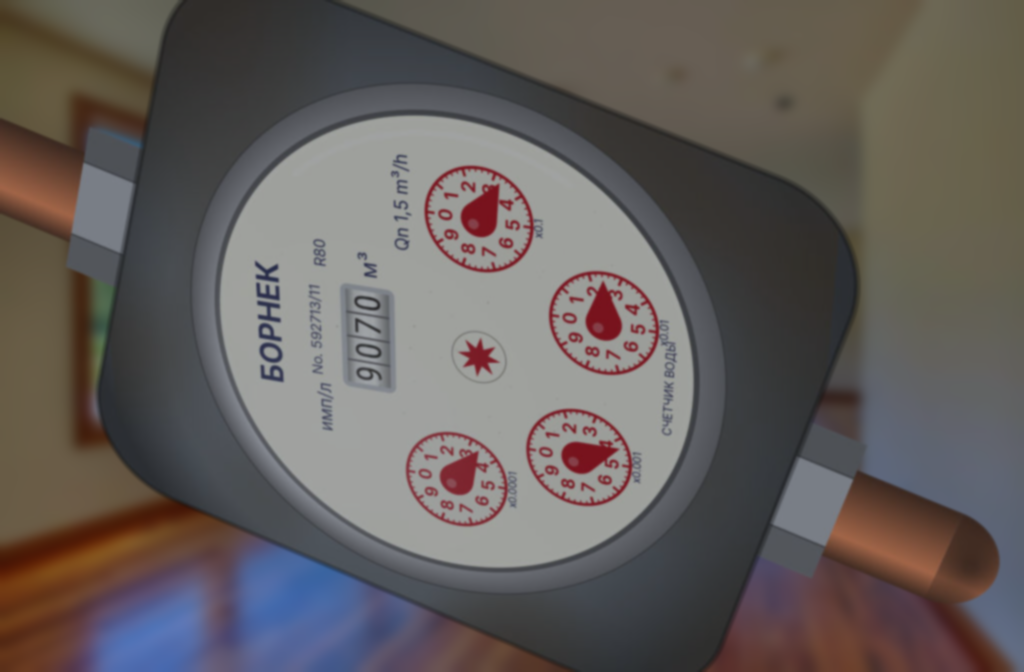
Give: 9070.3243 m³
